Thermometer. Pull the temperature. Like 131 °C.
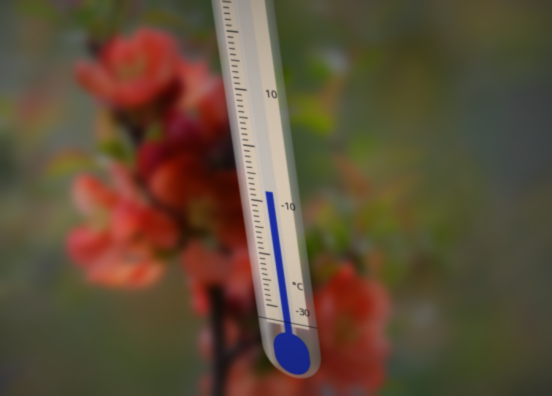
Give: -8 °C
